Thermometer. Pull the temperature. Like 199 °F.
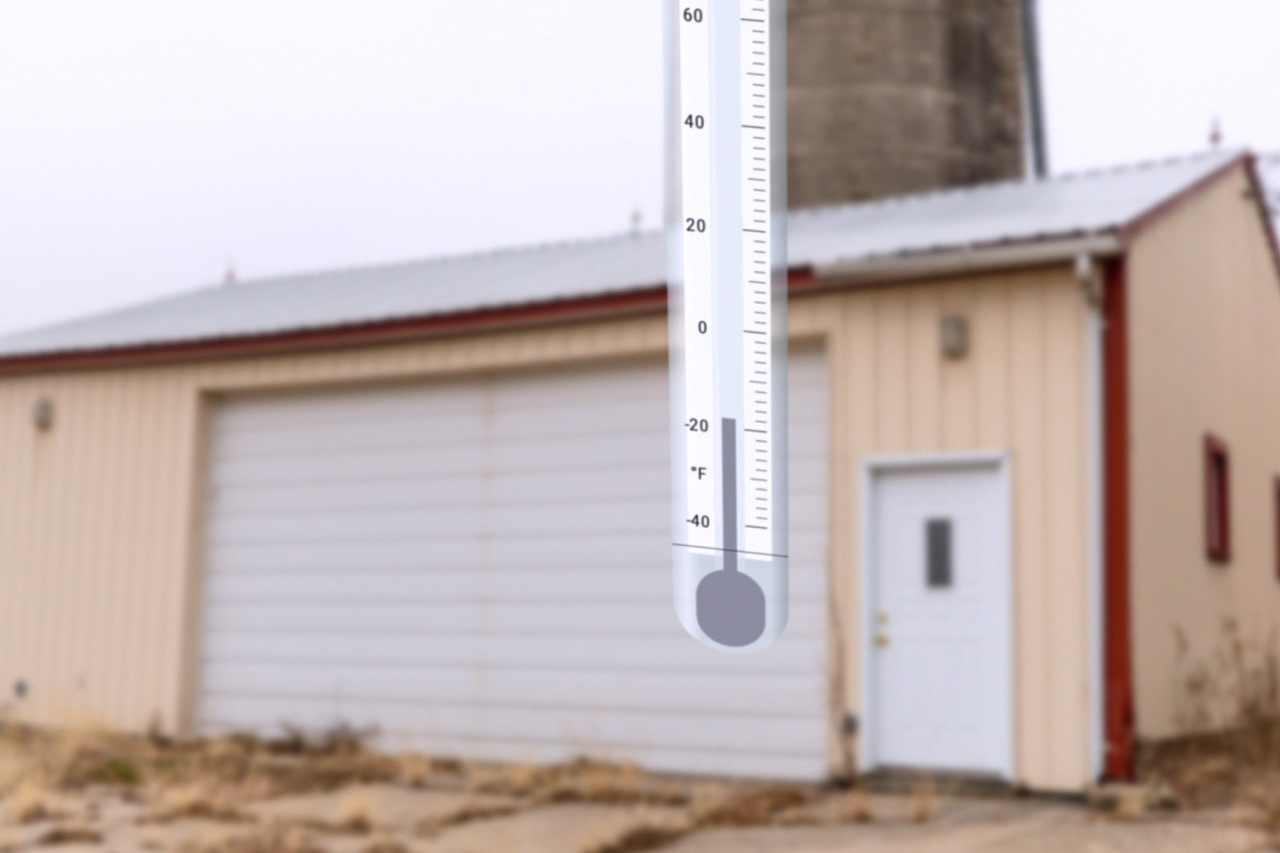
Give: -18 °F
